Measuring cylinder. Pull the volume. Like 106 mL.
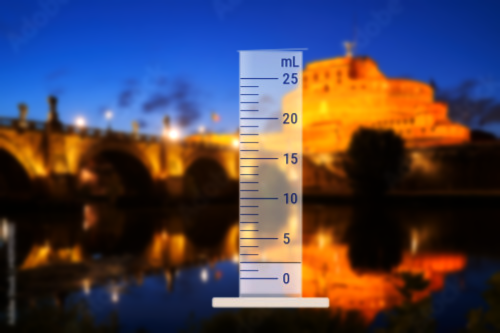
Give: 2 mL
